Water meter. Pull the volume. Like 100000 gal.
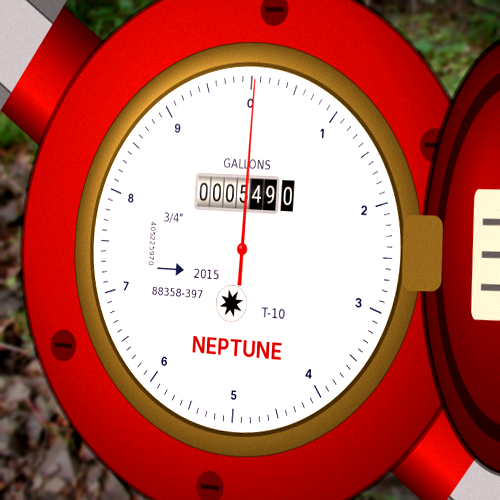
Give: 5490.0 gal
